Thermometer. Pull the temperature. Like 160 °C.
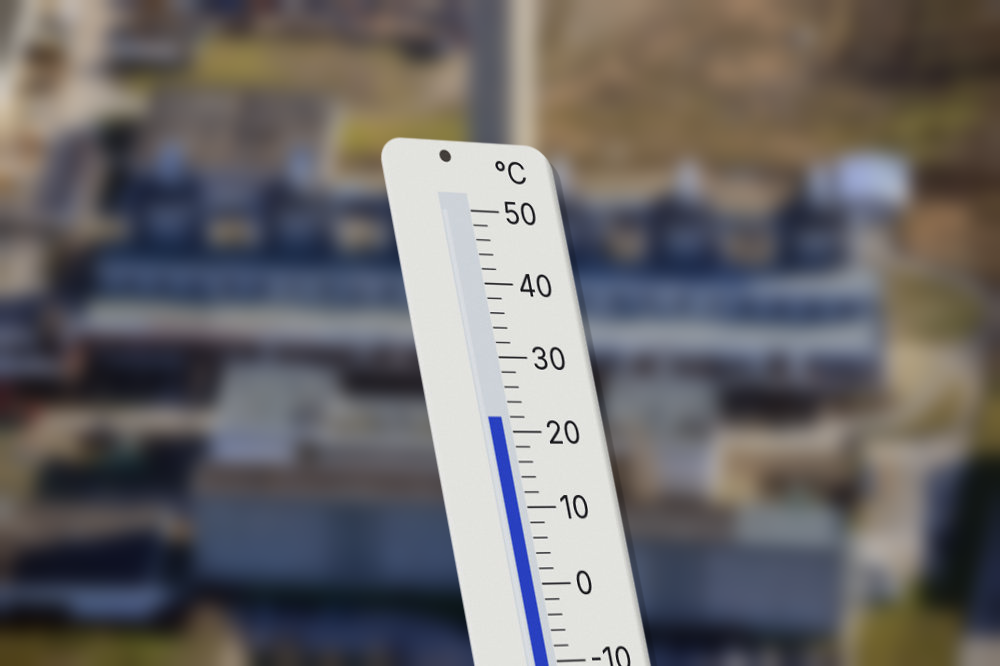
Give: 22 °C
